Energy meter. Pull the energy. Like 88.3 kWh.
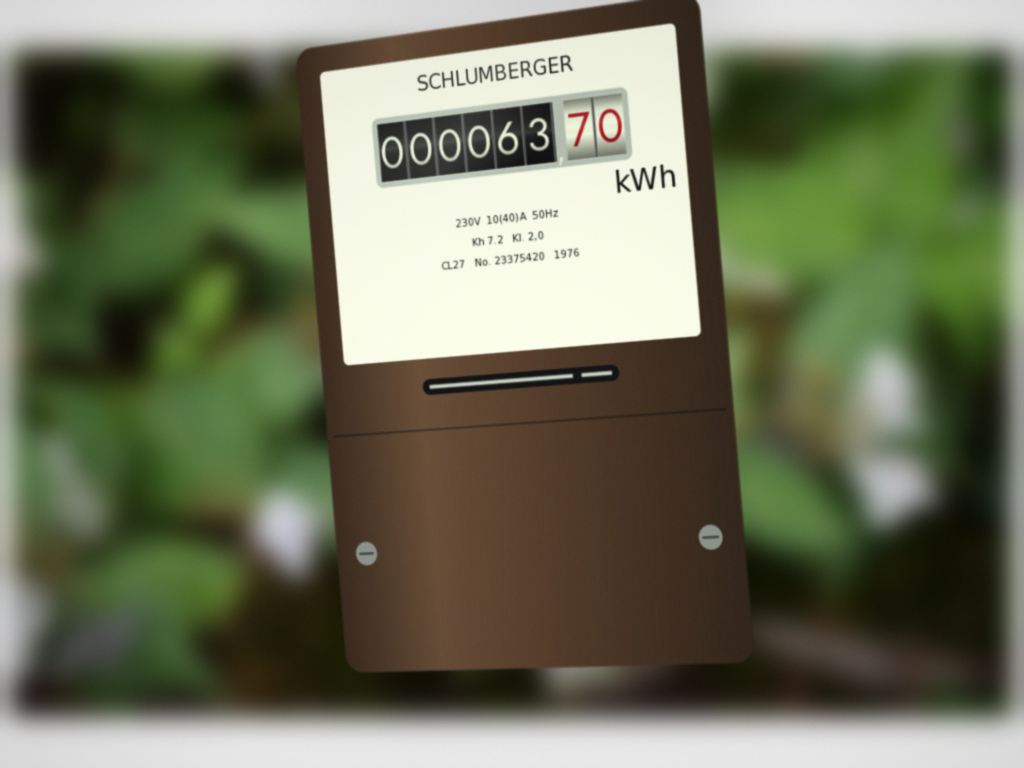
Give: 63.70 kWh
